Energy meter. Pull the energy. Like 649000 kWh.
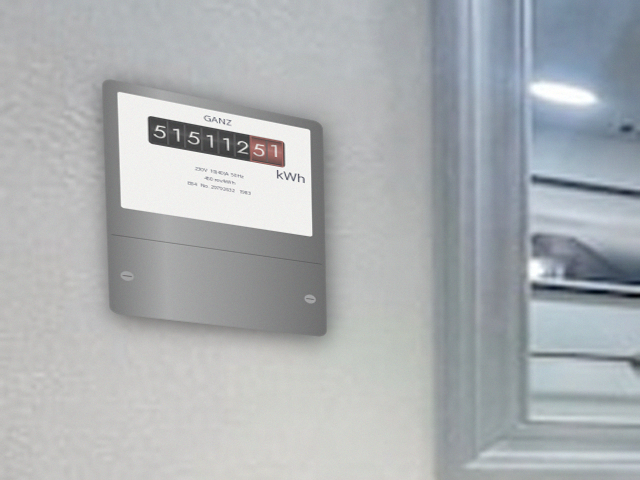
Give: 515112.51 kWh
